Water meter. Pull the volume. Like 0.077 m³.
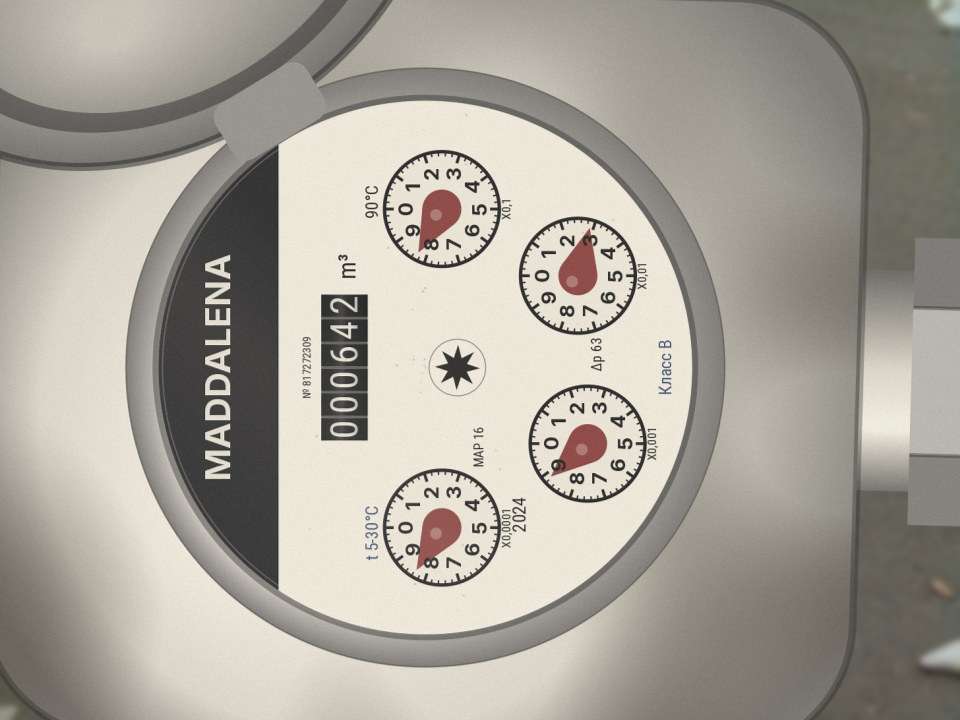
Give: 642.8288 m³
